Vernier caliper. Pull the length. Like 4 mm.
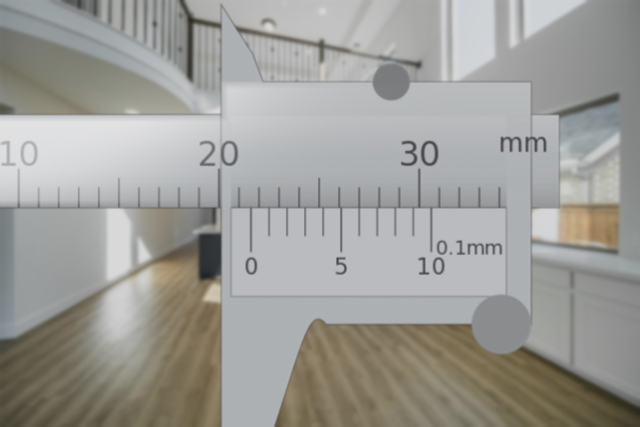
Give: 21.6 mm
